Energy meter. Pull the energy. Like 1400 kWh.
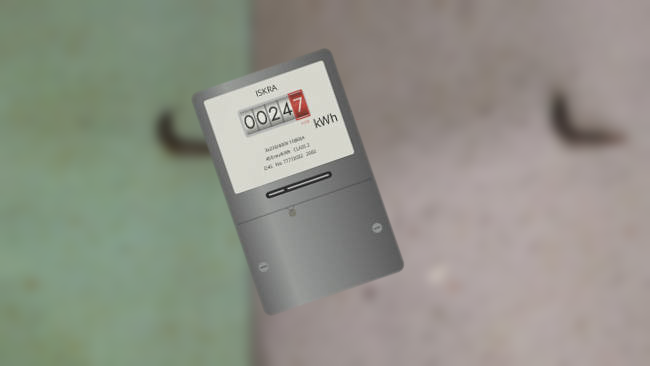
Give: 24.7 kWh
